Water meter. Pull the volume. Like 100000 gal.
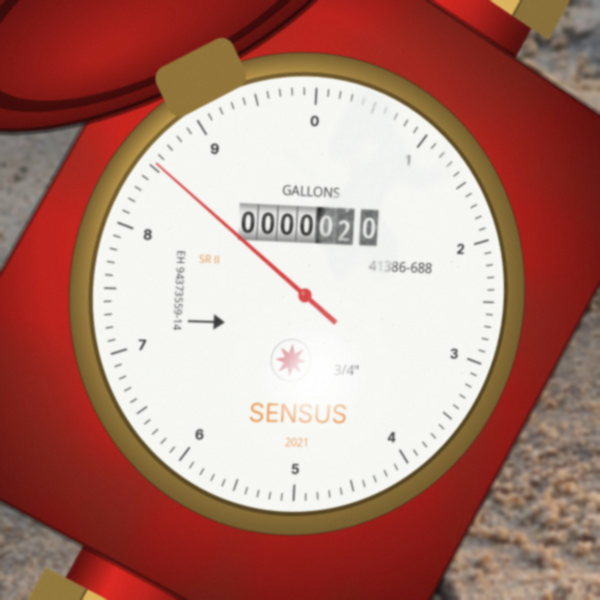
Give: 18.5 gal
